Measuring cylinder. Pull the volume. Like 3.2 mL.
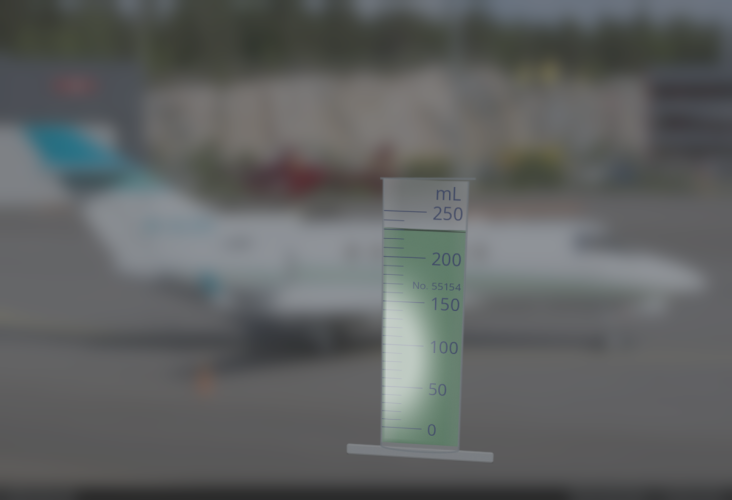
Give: 230 mL
